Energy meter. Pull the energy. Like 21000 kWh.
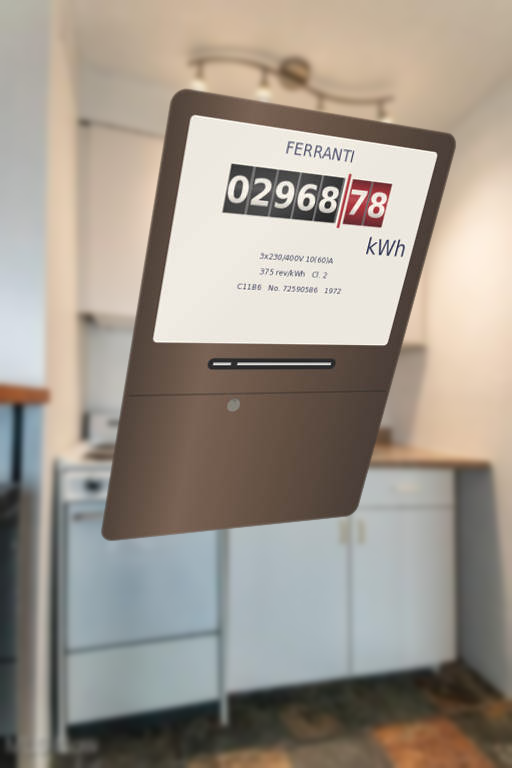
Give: 2968.78 kWh
